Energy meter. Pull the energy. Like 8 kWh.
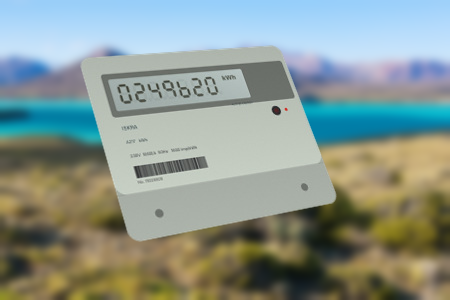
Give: 249620 kWh
